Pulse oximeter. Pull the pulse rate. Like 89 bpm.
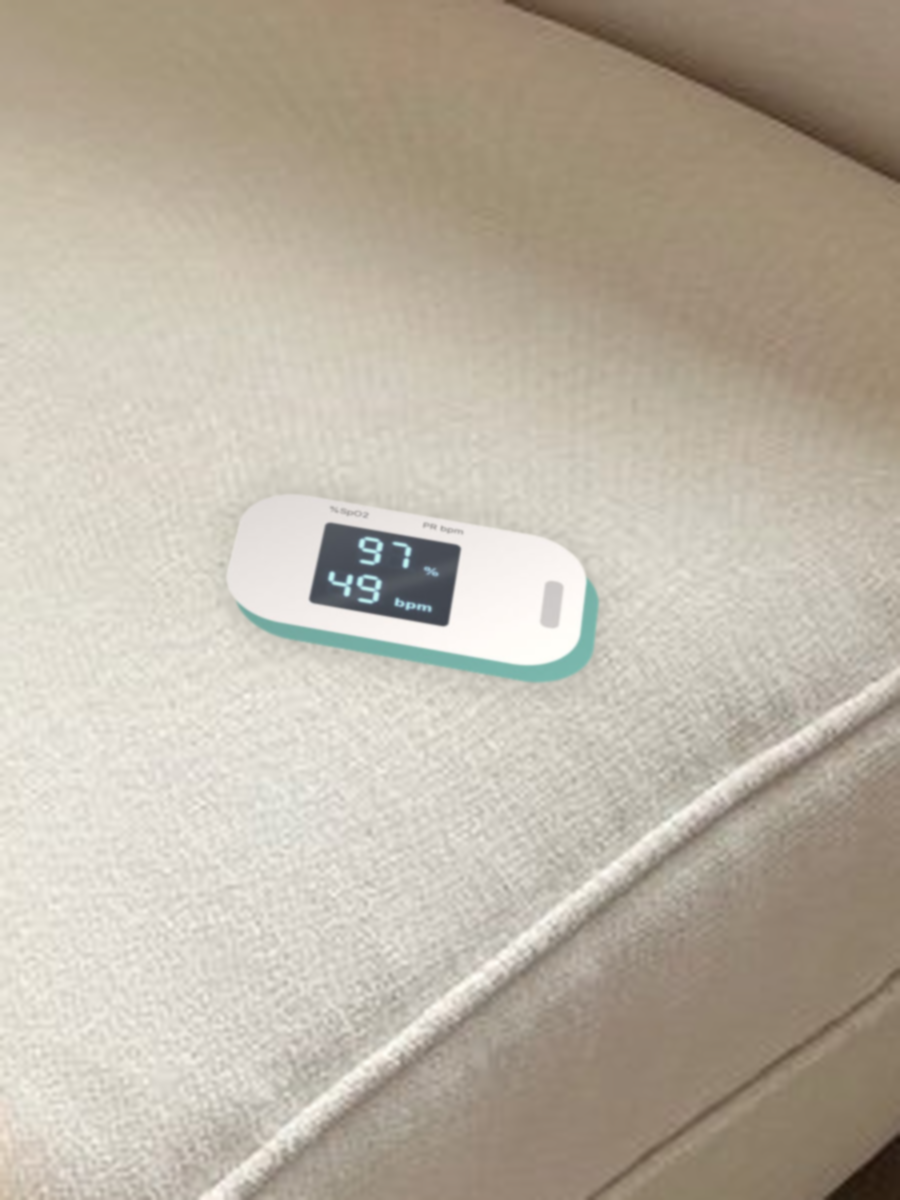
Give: 49 bpm
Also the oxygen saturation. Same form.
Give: 97 %
